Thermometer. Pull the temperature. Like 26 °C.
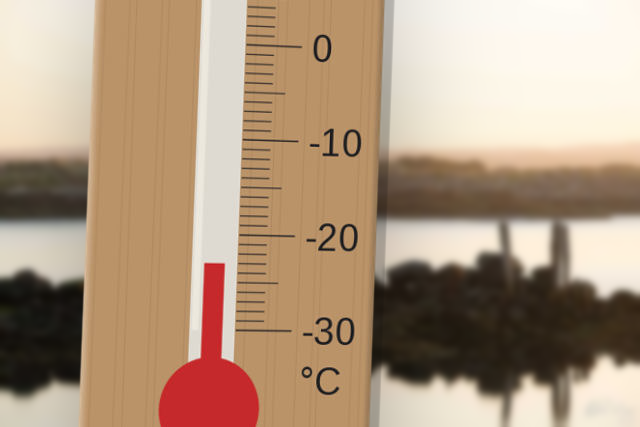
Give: -23 °C
